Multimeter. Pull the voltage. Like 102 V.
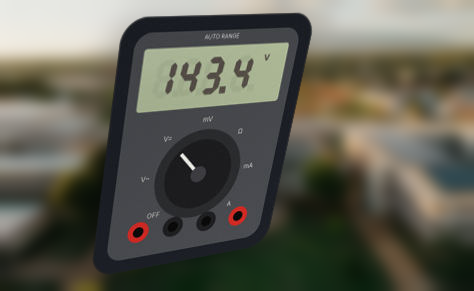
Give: 143.4 V
